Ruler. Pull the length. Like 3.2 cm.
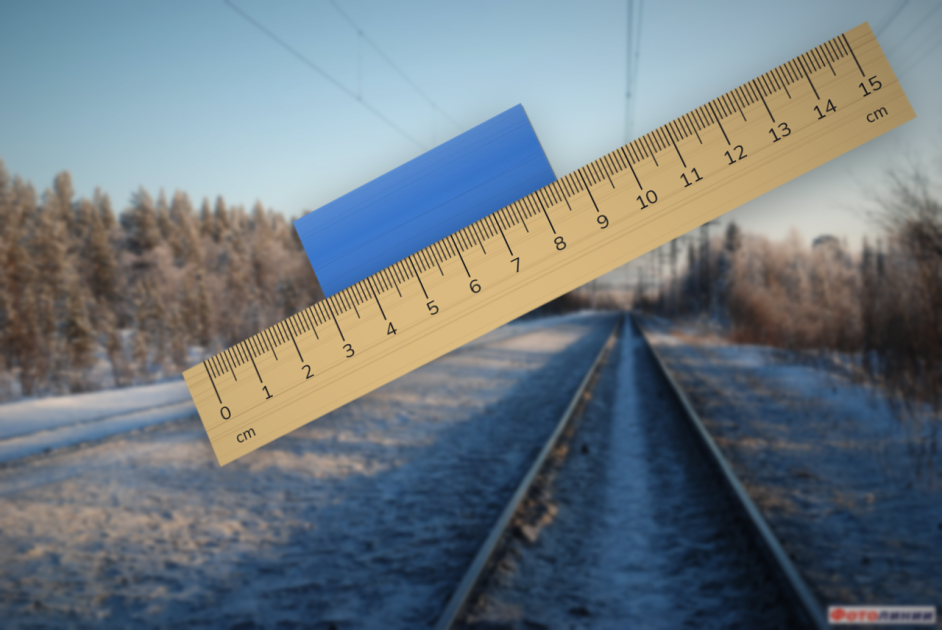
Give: 5.5 cm
